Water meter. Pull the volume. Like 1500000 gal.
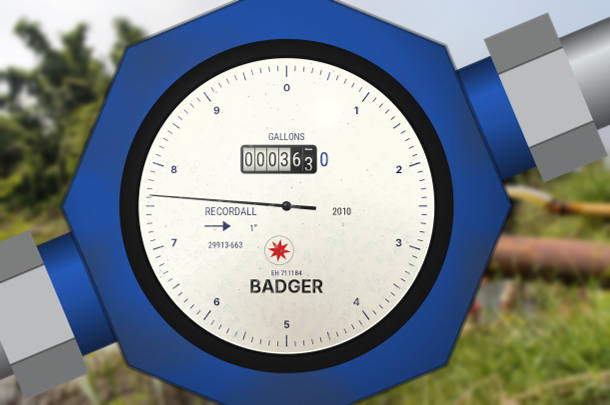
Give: 3627.6 gal
